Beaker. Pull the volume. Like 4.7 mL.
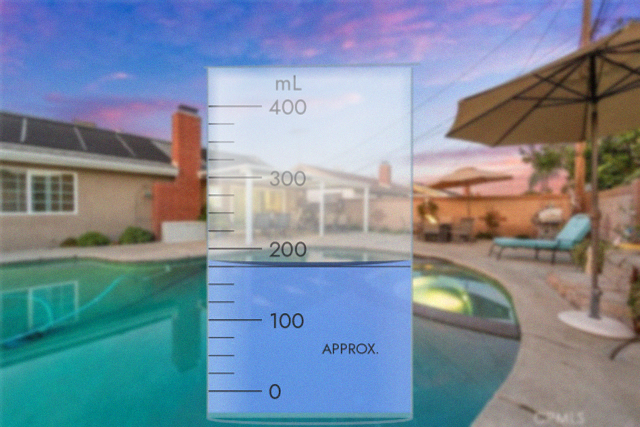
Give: 175 mL
